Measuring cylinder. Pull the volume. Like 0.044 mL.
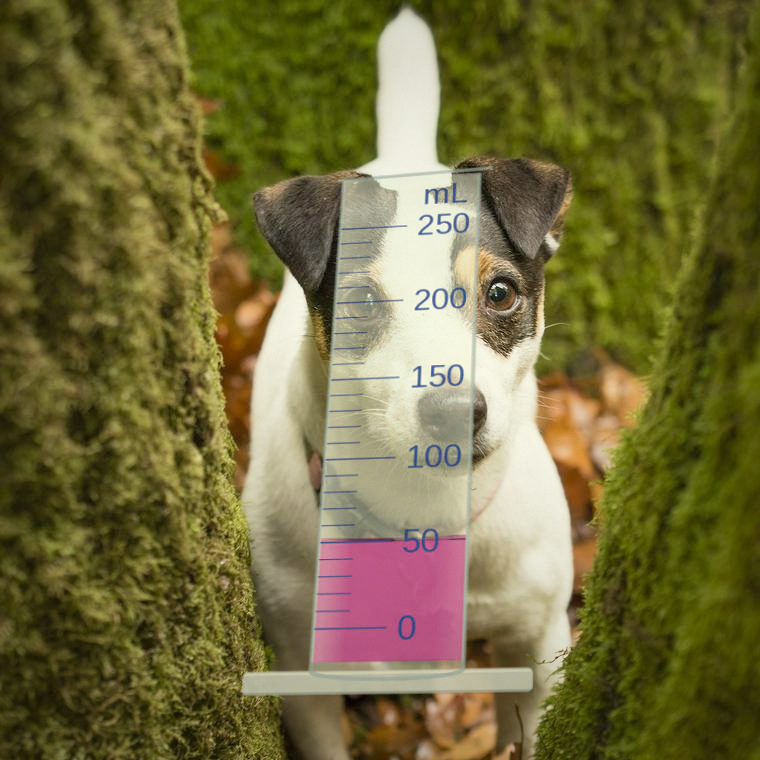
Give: 50 mL
